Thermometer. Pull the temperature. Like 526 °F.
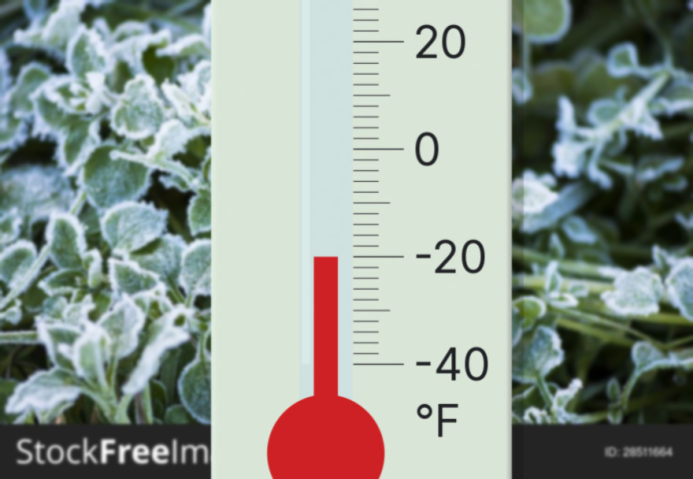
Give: -20 °F
